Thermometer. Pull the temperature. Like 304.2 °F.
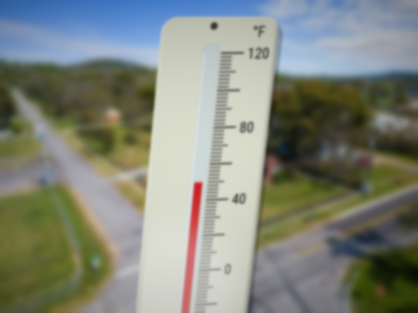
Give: 50 °F
